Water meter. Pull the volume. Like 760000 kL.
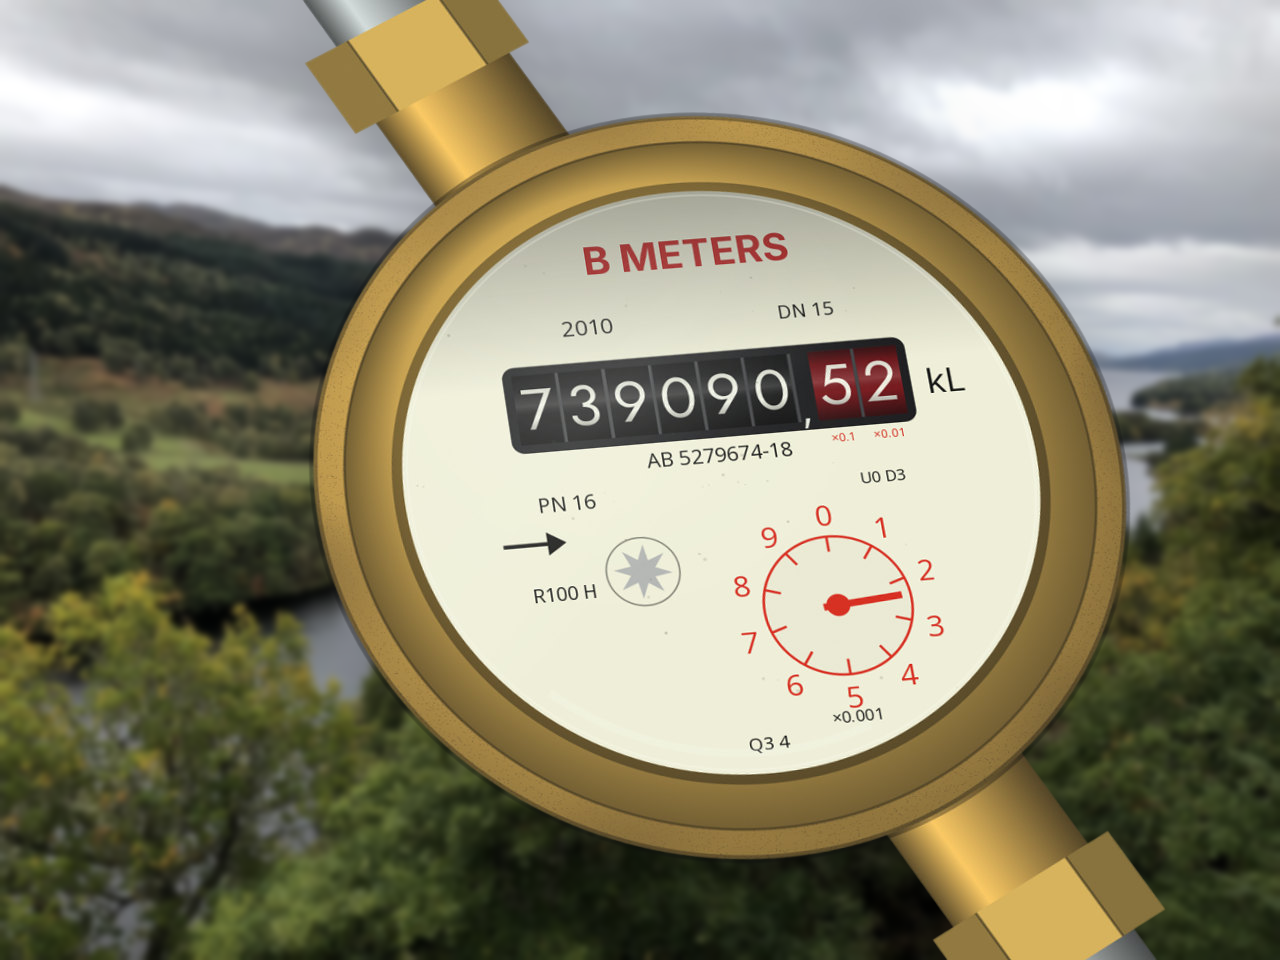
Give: 739090.522 kL
